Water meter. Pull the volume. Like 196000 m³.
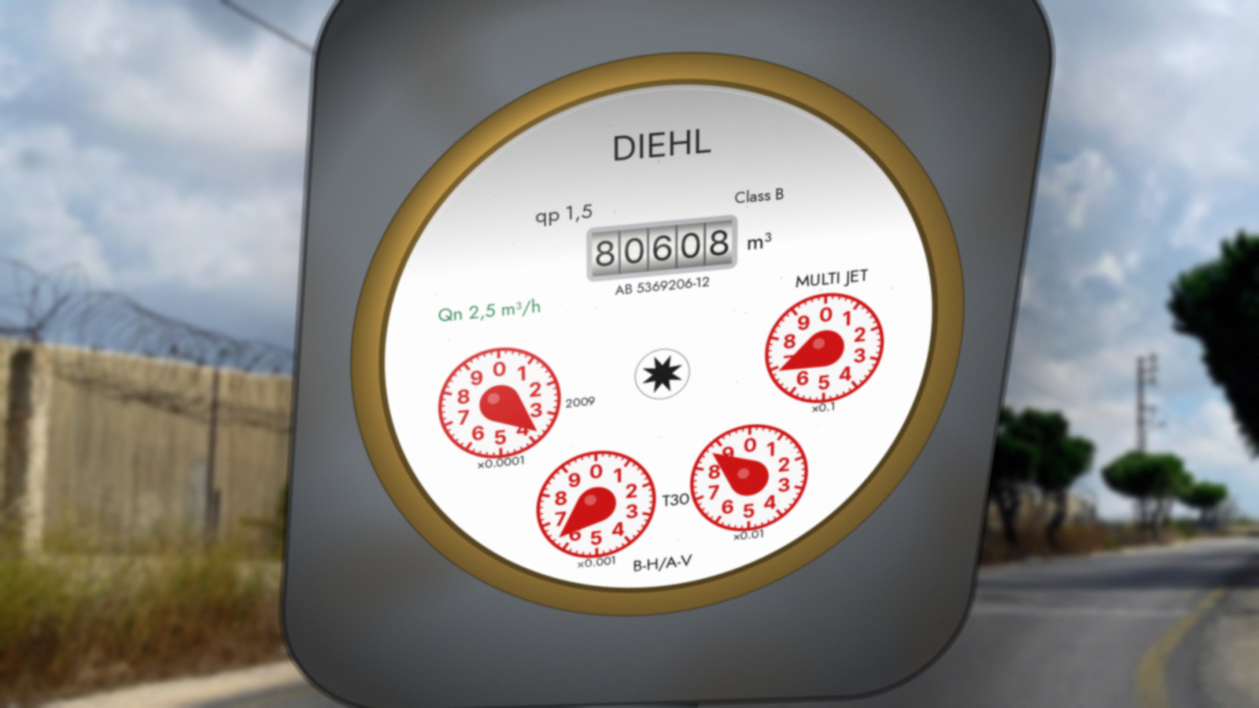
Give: 80608.6863 m³
